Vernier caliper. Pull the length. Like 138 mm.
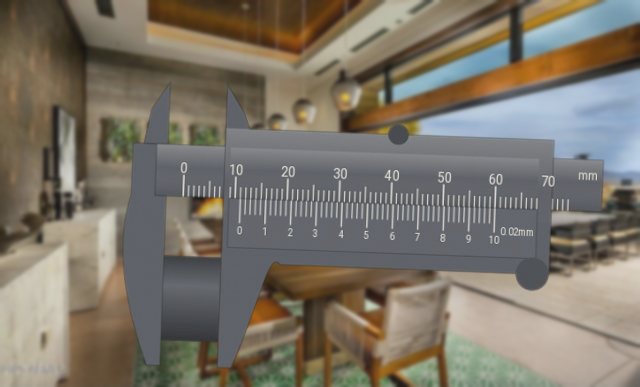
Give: 11.0 mm
